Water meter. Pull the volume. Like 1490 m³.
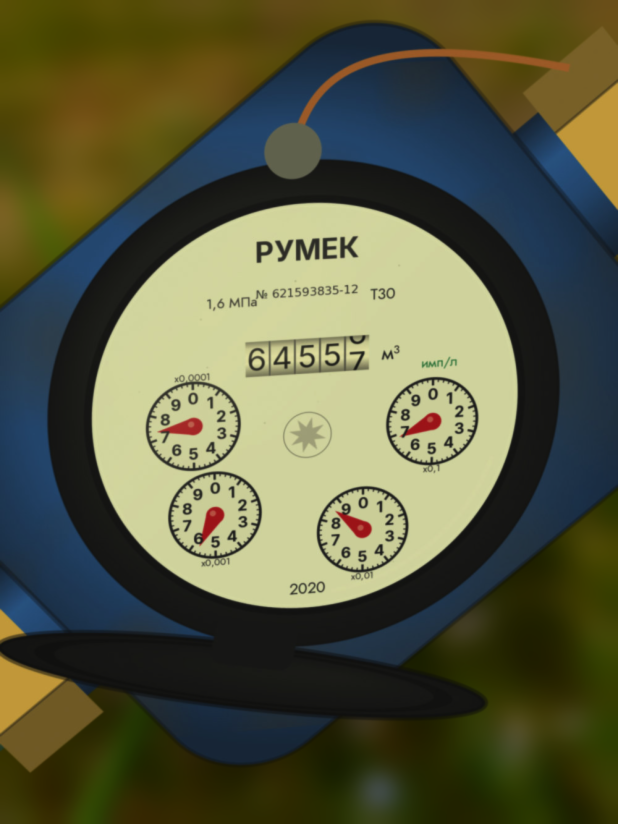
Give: 64556.6857 m³
